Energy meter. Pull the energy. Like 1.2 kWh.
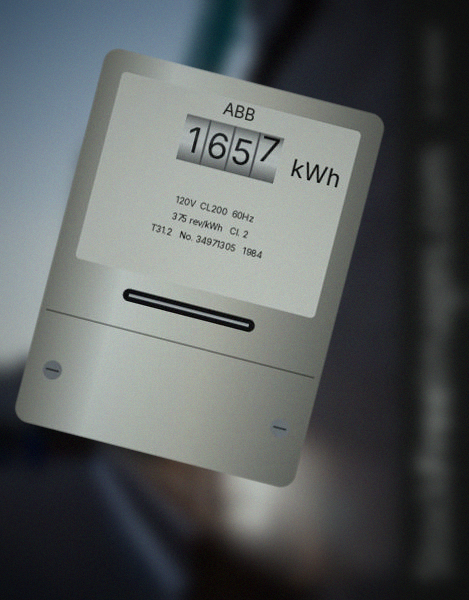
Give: 1657 kWh
